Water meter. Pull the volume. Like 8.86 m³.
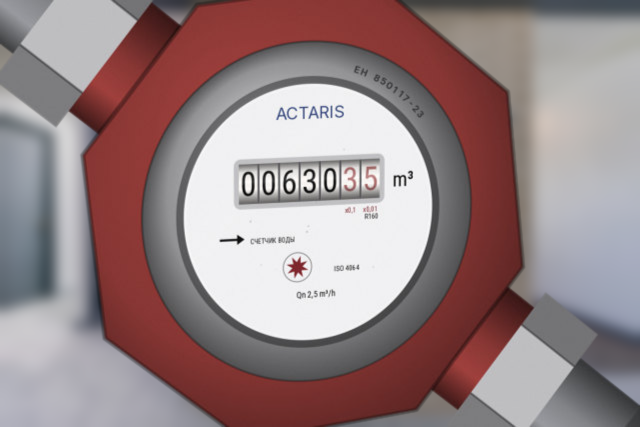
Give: 630.35 m³
